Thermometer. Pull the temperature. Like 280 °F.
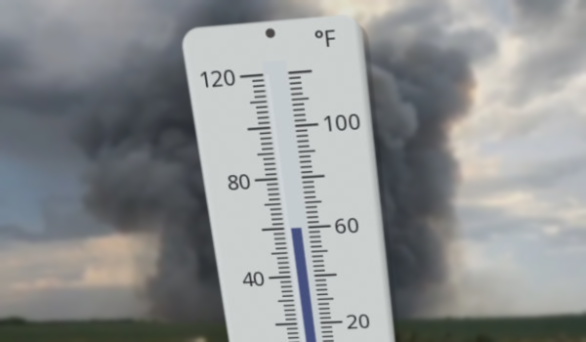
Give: 60 °F
